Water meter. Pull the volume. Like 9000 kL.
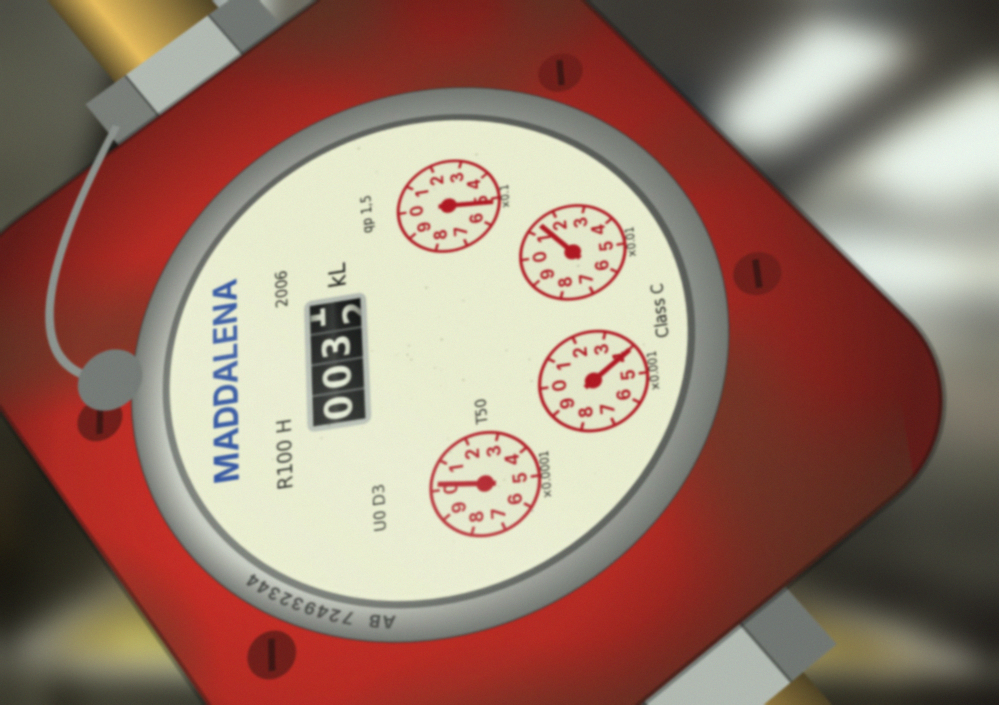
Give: 31.5140 kL
